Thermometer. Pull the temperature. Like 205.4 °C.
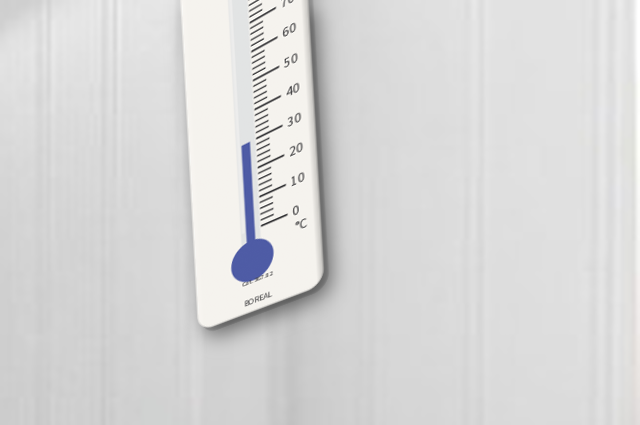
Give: 30 °C
